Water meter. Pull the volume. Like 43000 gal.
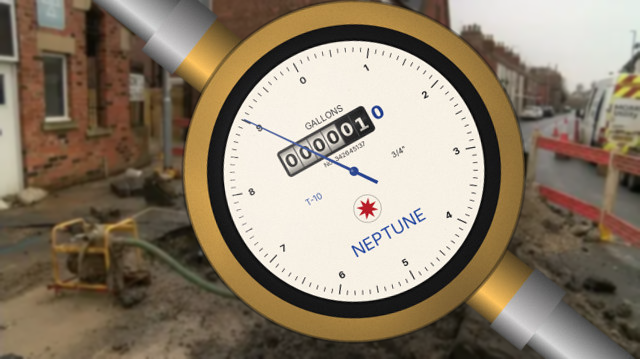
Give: 9.0 gal
